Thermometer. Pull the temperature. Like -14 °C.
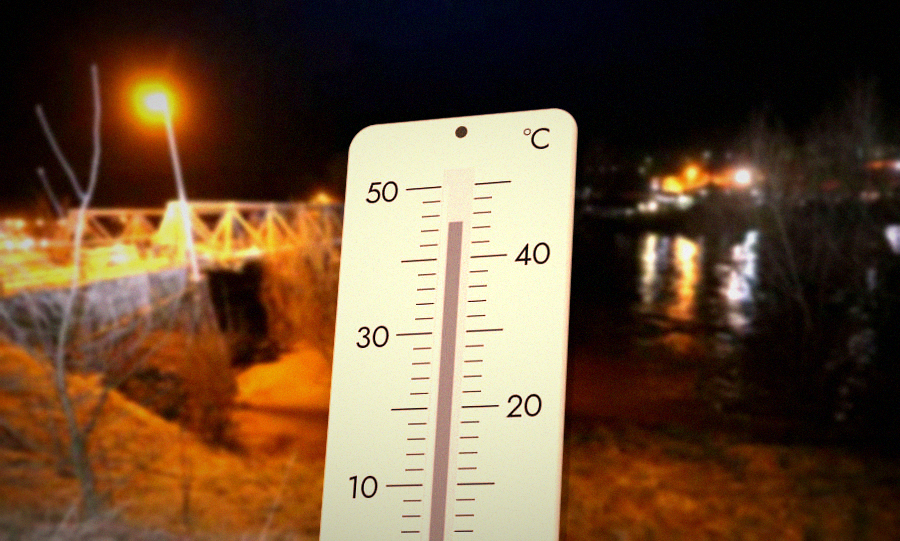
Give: 45 °C
